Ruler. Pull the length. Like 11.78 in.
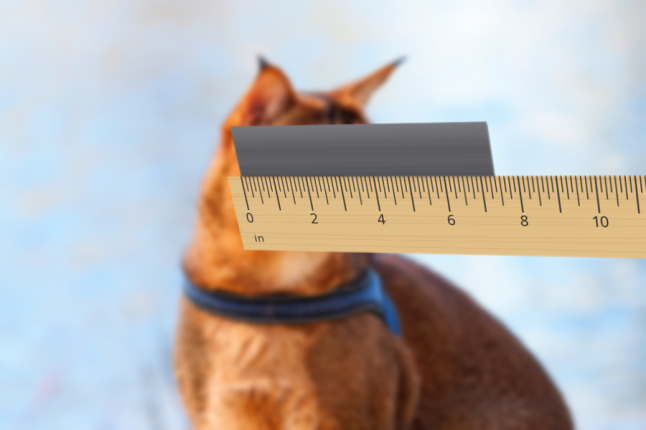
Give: 7.375 in
